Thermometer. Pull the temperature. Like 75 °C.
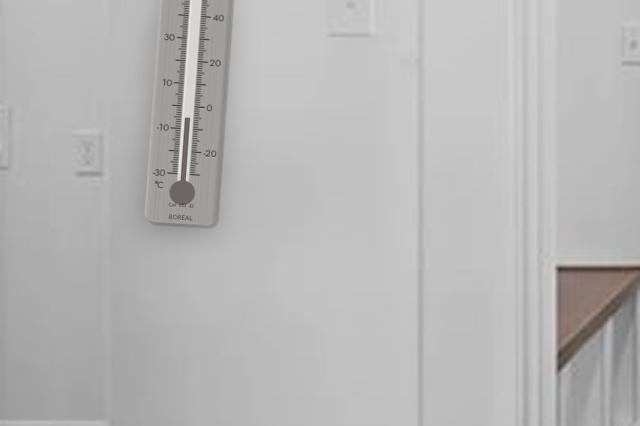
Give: -5 °C
